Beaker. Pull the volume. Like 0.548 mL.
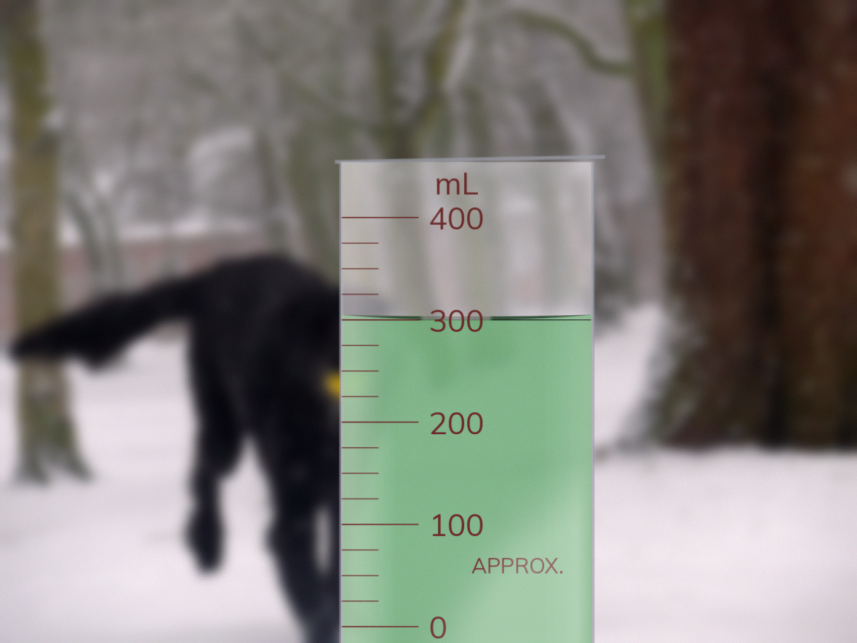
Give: 300 mL
